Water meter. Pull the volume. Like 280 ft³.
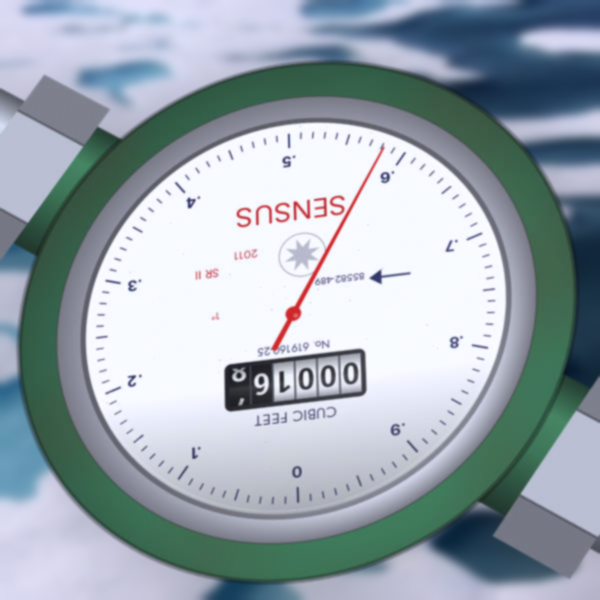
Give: 167.58 ft³
